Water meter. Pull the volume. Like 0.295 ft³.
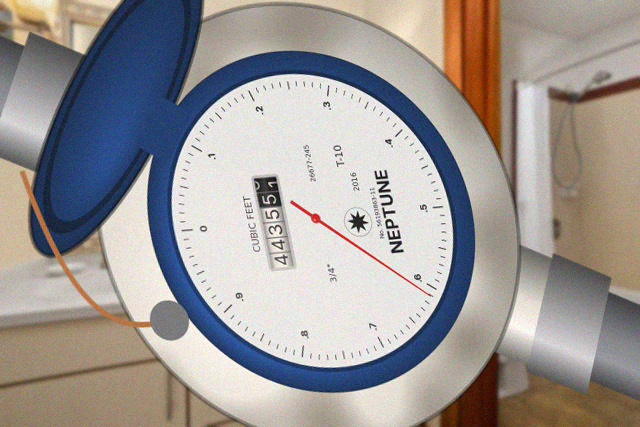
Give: 443550.61 ft³
